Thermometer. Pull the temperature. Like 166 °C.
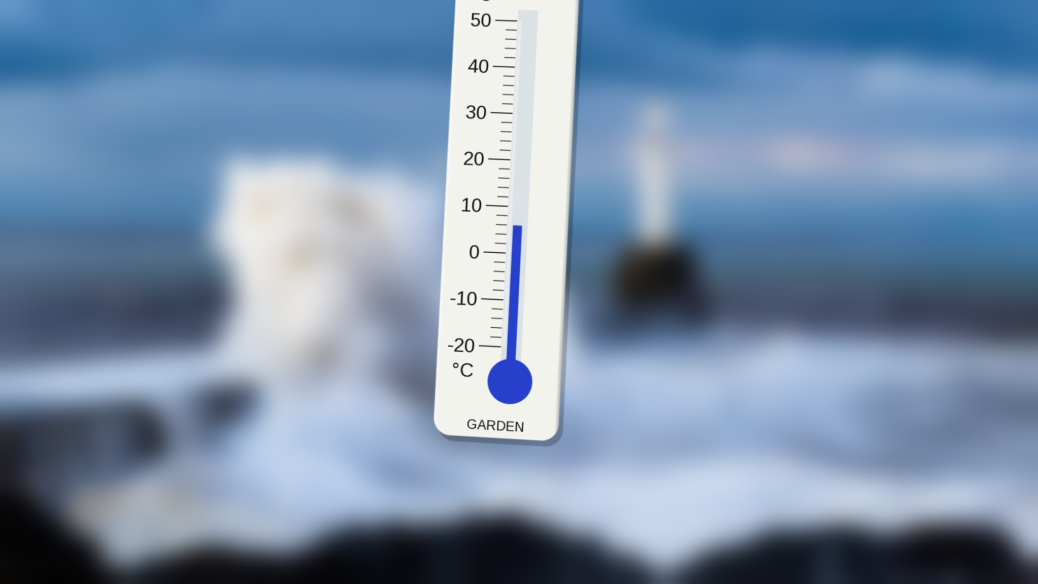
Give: 6 °C
